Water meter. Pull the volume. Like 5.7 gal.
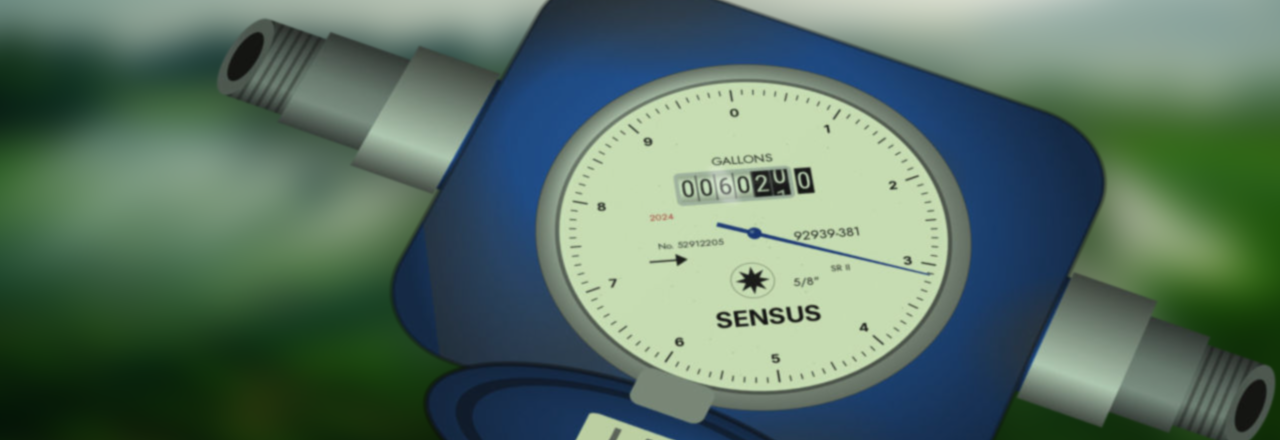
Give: 60203.1 gal
